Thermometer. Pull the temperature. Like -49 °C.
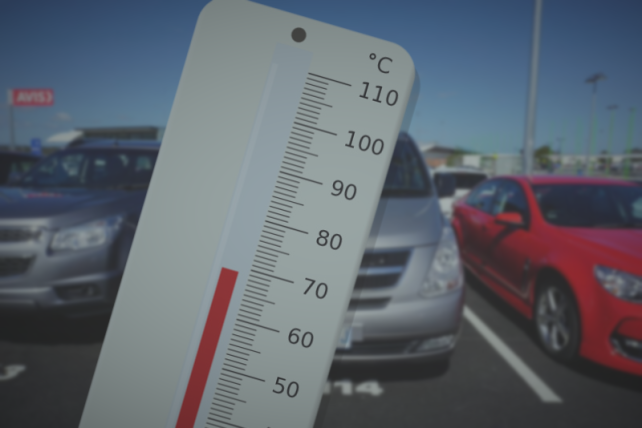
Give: 69 °C
